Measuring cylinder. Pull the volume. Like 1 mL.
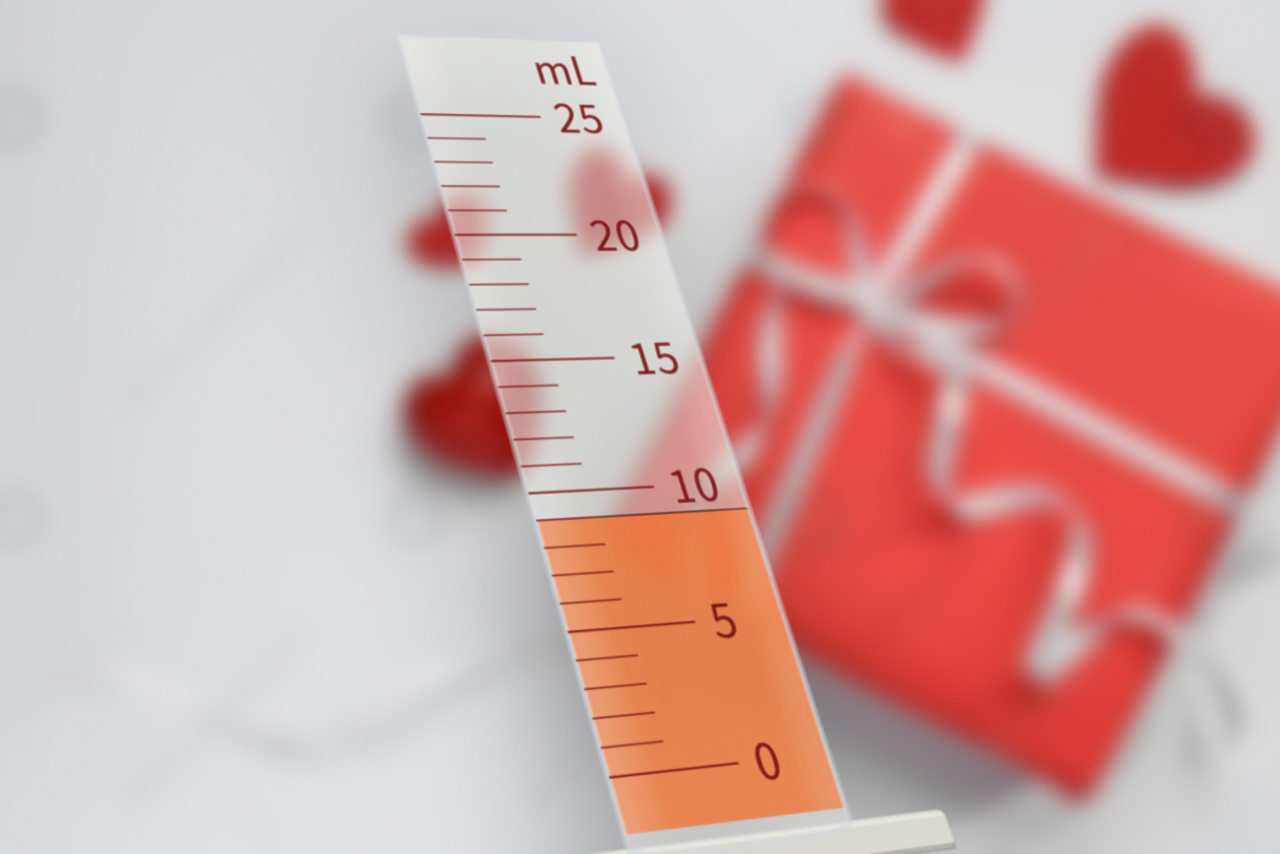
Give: 9 mL
